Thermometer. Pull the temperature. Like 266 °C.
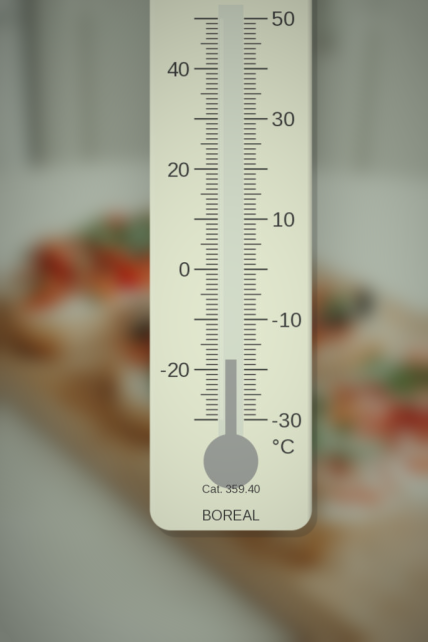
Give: -18 °C
